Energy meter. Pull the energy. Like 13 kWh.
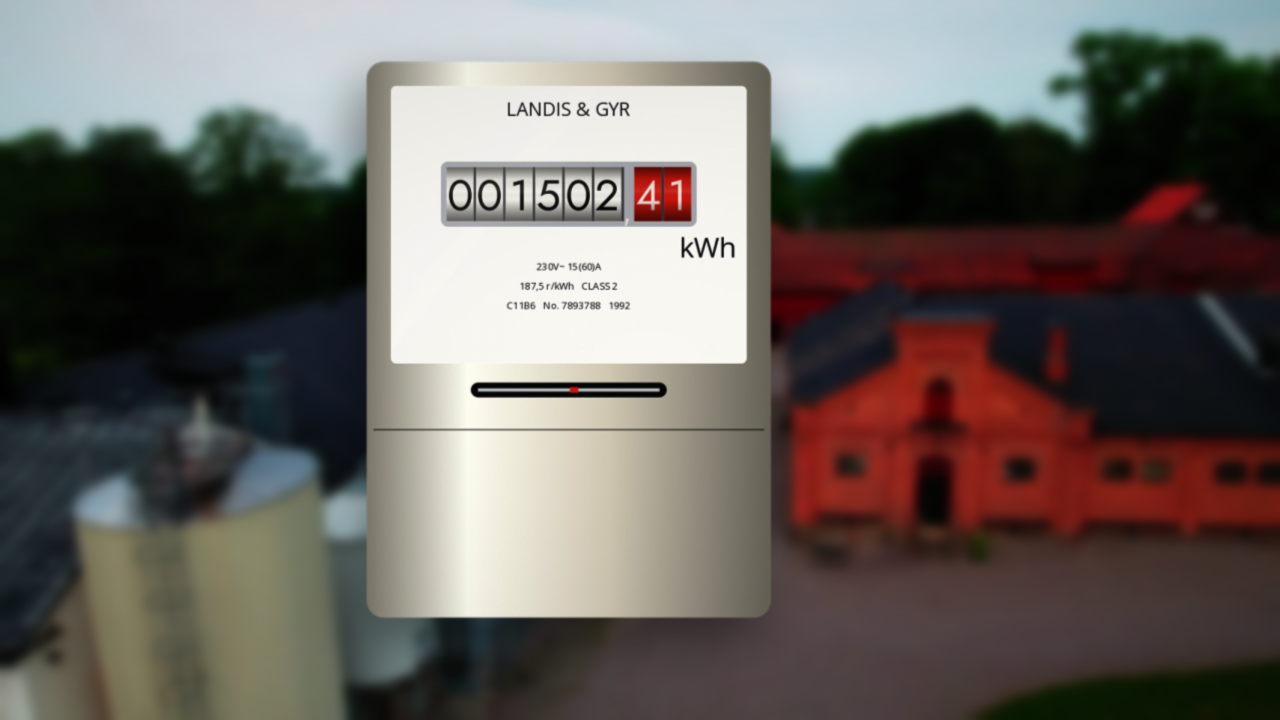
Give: 1502.41 kWh
